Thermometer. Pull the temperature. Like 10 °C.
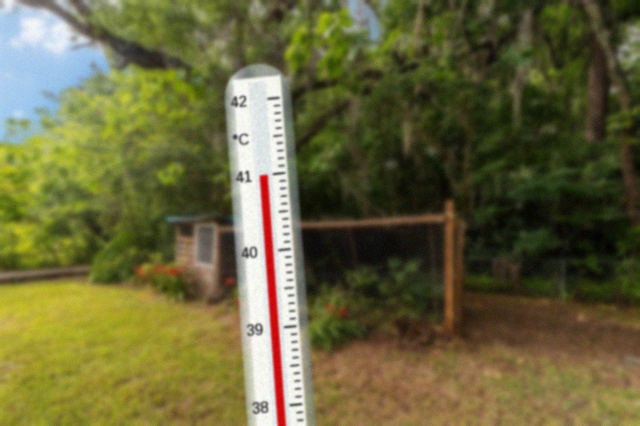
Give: 41 °C
